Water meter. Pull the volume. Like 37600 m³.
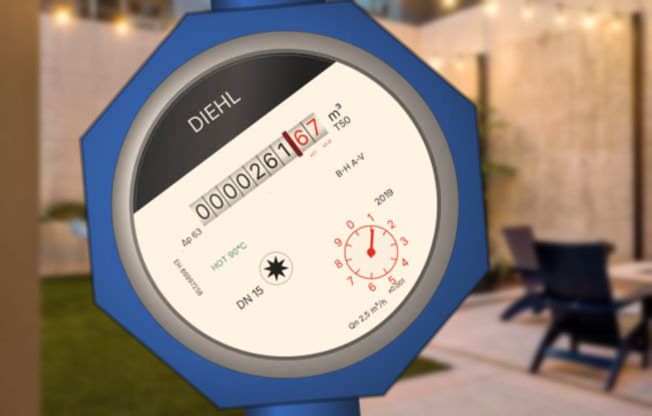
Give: 261.671 m³
